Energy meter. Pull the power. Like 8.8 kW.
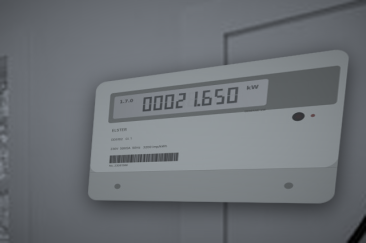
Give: 21.650 kW
